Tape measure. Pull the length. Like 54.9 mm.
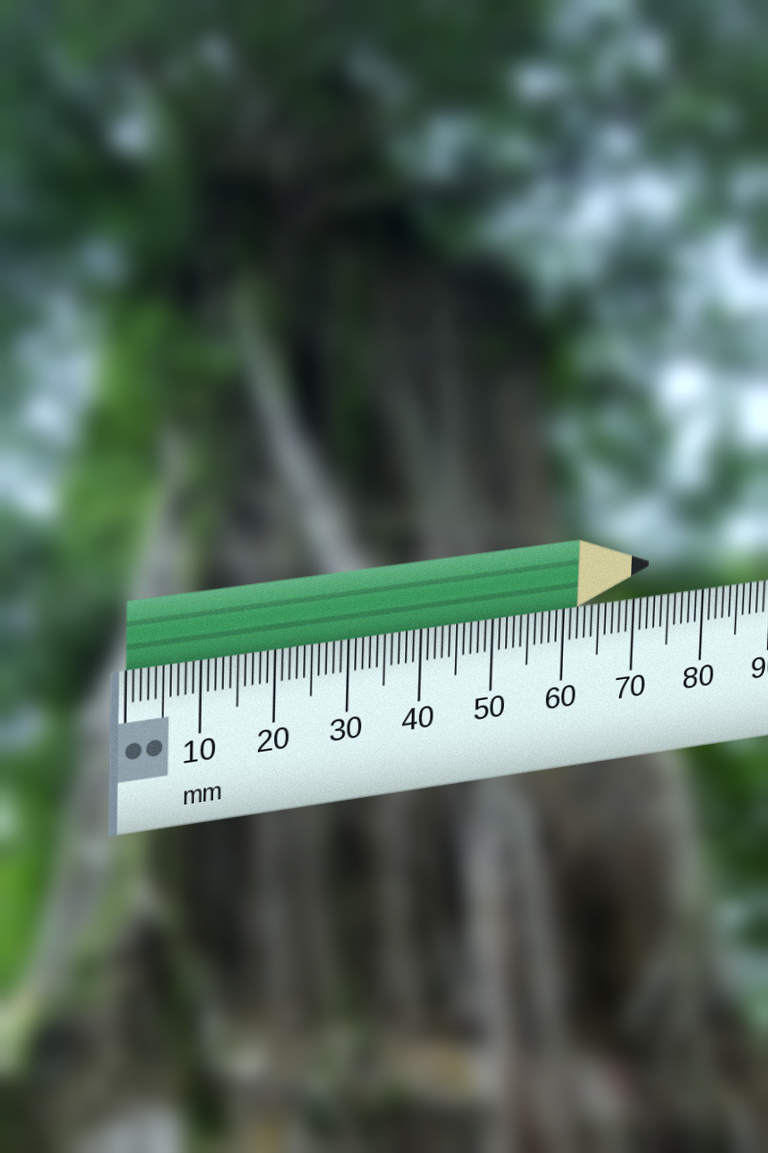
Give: 72 mm
